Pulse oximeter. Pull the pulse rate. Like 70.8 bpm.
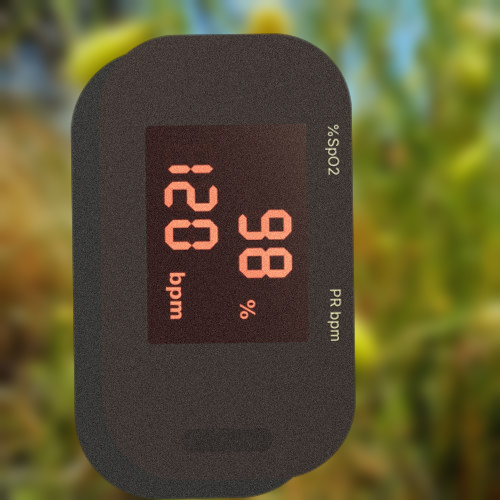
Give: 120 bpm
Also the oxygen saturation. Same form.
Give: 98 %
